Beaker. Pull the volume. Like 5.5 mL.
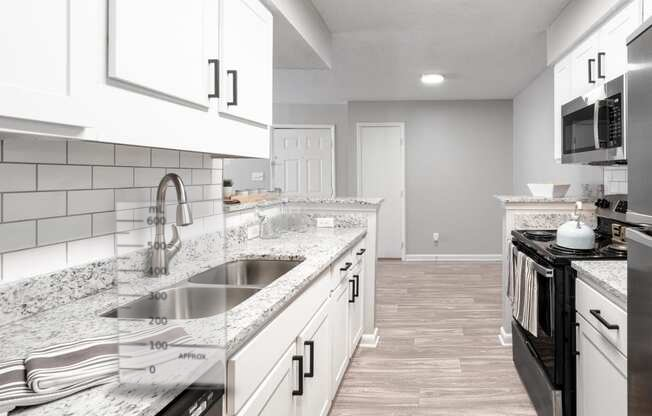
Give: 100 mL
